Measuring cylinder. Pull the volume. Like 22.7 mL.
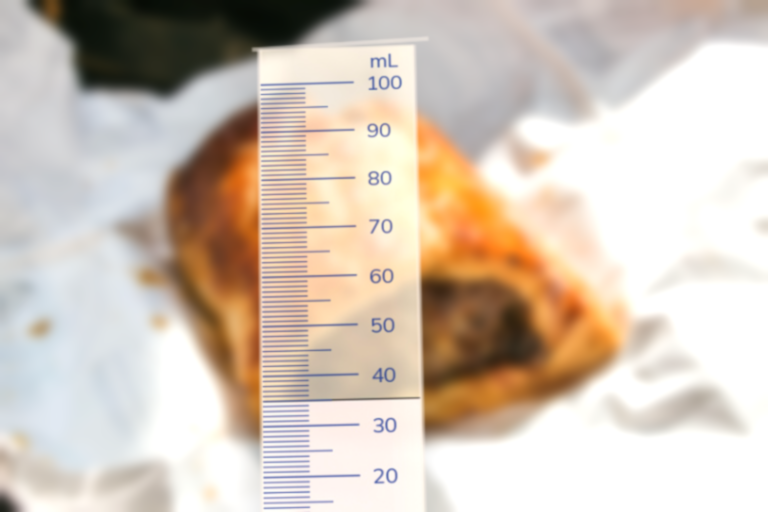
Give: 35 mL
